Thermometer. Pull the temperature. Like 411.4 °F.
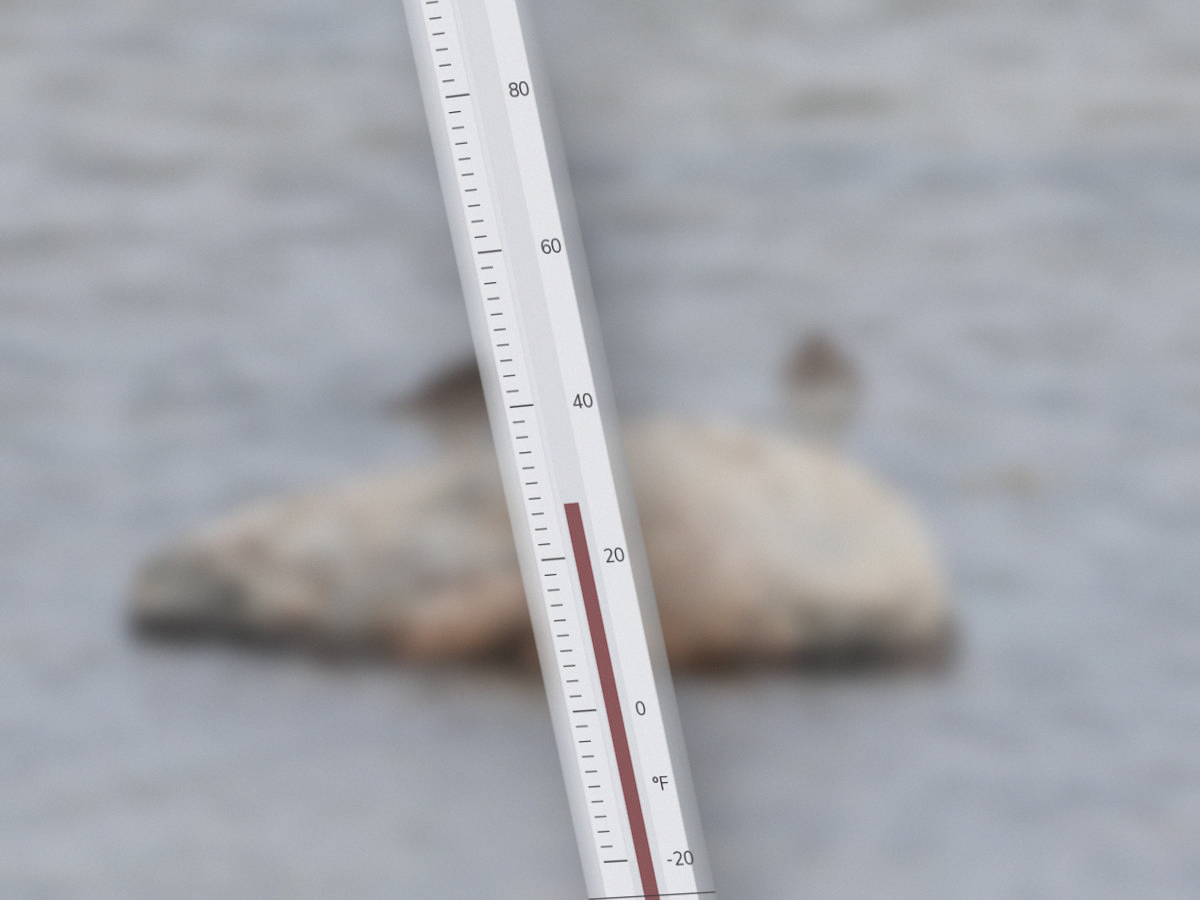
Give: 27 °F
